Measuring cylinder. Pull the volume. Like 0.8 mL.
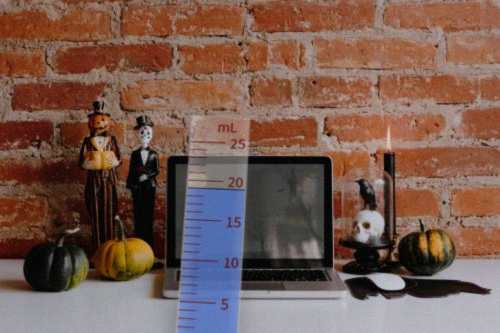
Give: 19 mL
